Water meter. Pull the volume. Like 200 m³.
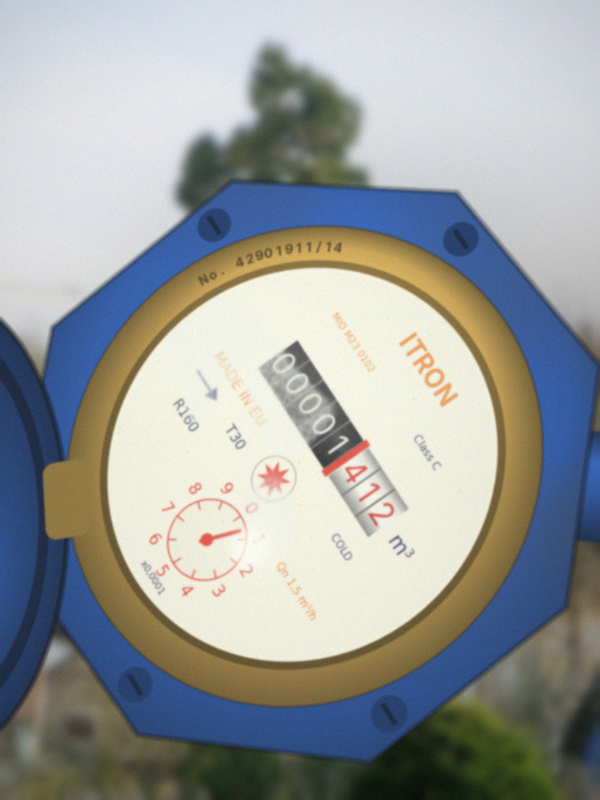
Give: 1.4120 m³
